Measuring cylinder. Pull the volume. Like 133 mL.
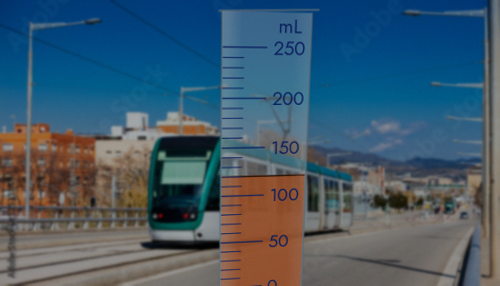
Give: 120 mL
